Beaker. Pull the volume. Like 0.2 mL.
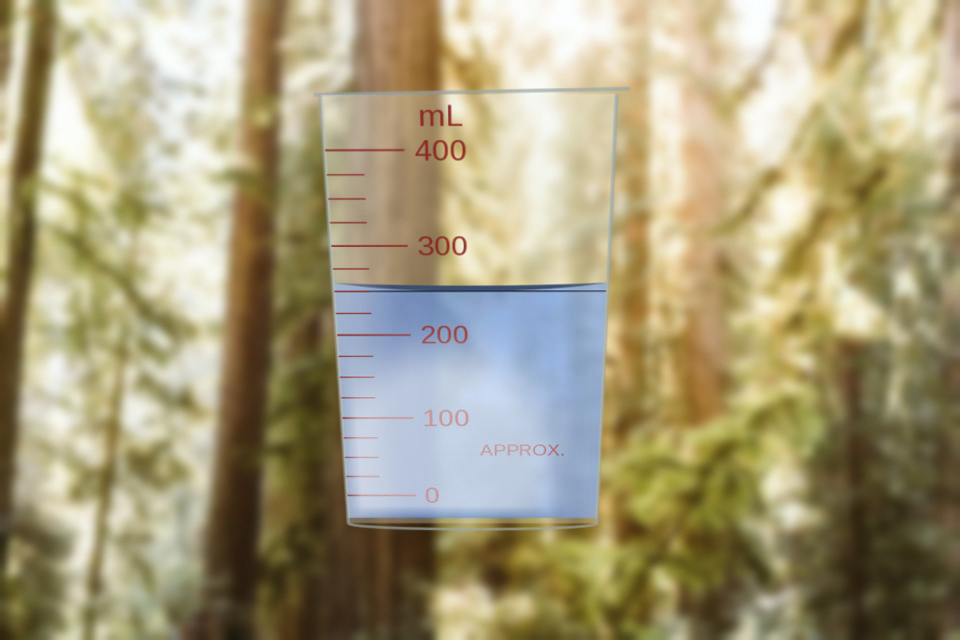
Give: 250 mL
